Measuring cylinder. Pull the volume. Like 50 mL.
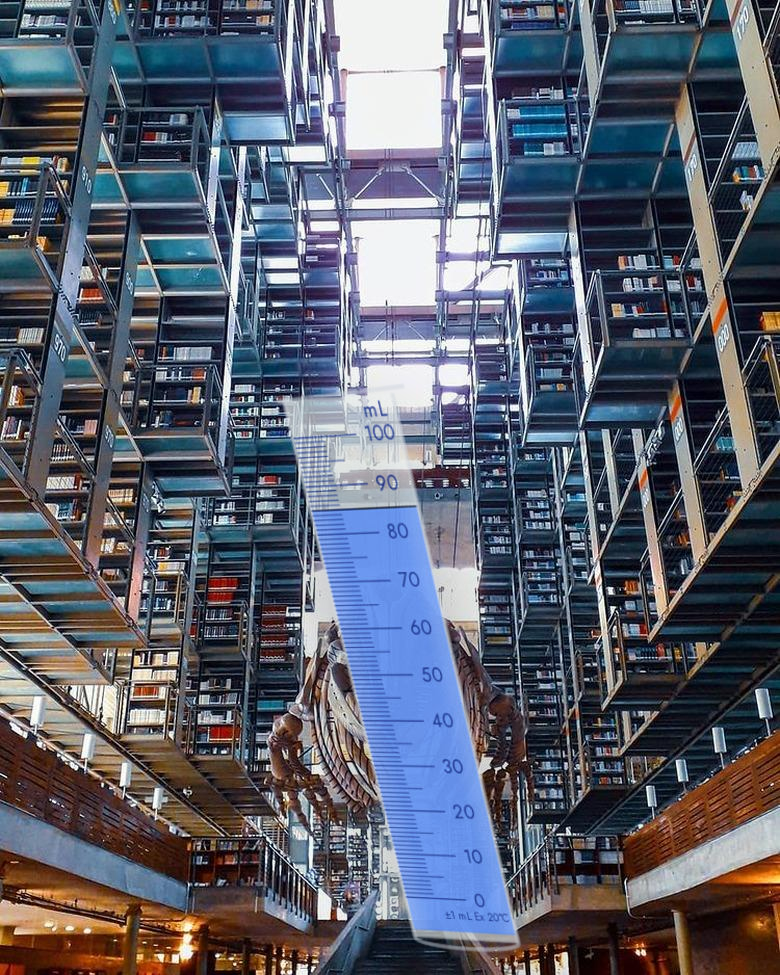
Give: 85 mL
